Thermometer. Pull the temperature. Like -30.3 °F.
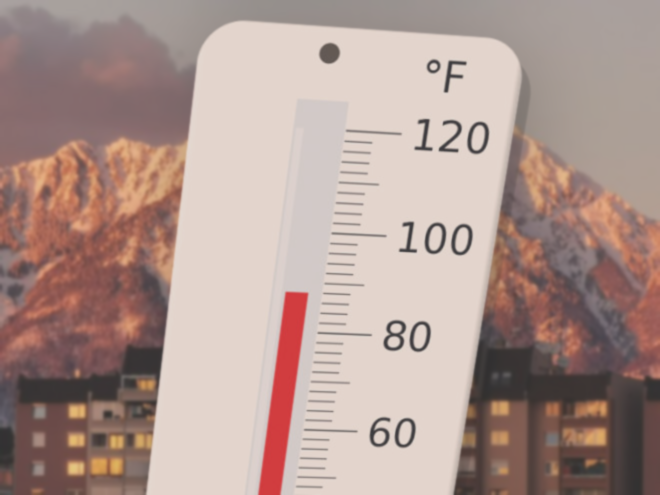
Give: 88 °F
